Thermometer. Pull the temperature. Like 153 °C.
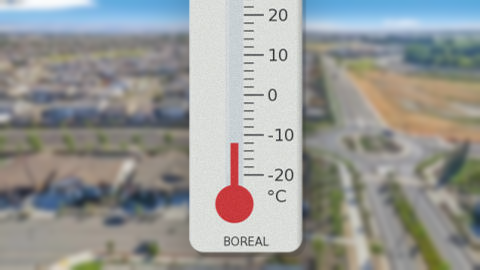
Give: -12 °C
